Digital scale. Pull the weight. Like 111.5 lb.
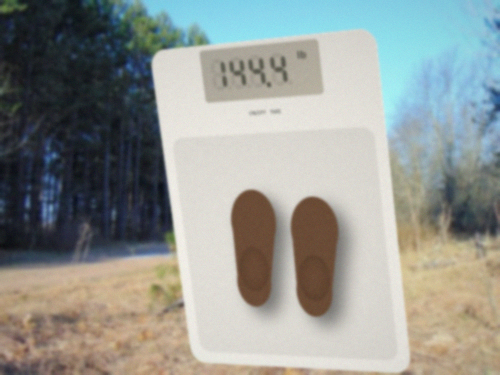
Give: 144.4 lb
